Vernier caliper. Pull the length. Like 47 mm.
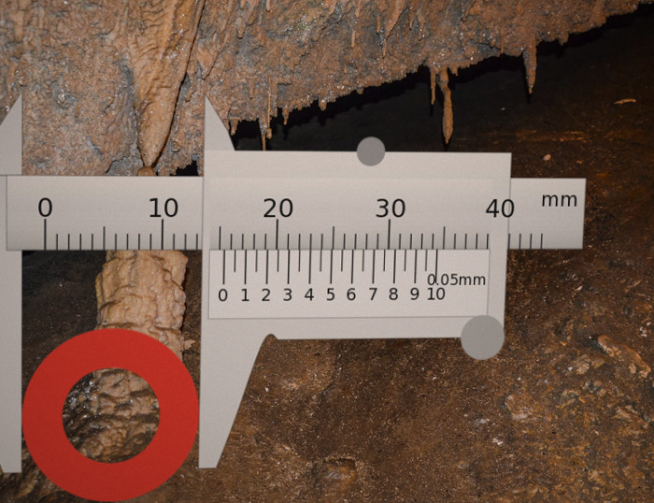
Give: 15.4 mm
